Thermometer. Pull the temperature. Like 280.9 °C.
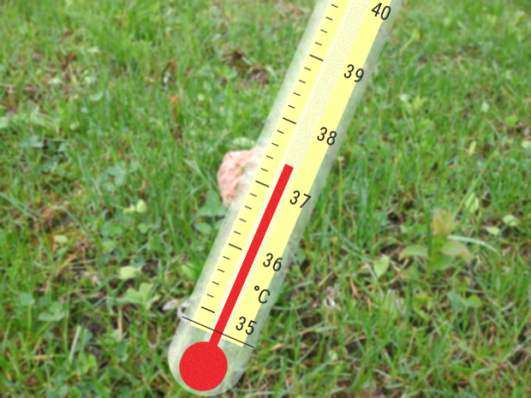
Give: 37.4 °C
